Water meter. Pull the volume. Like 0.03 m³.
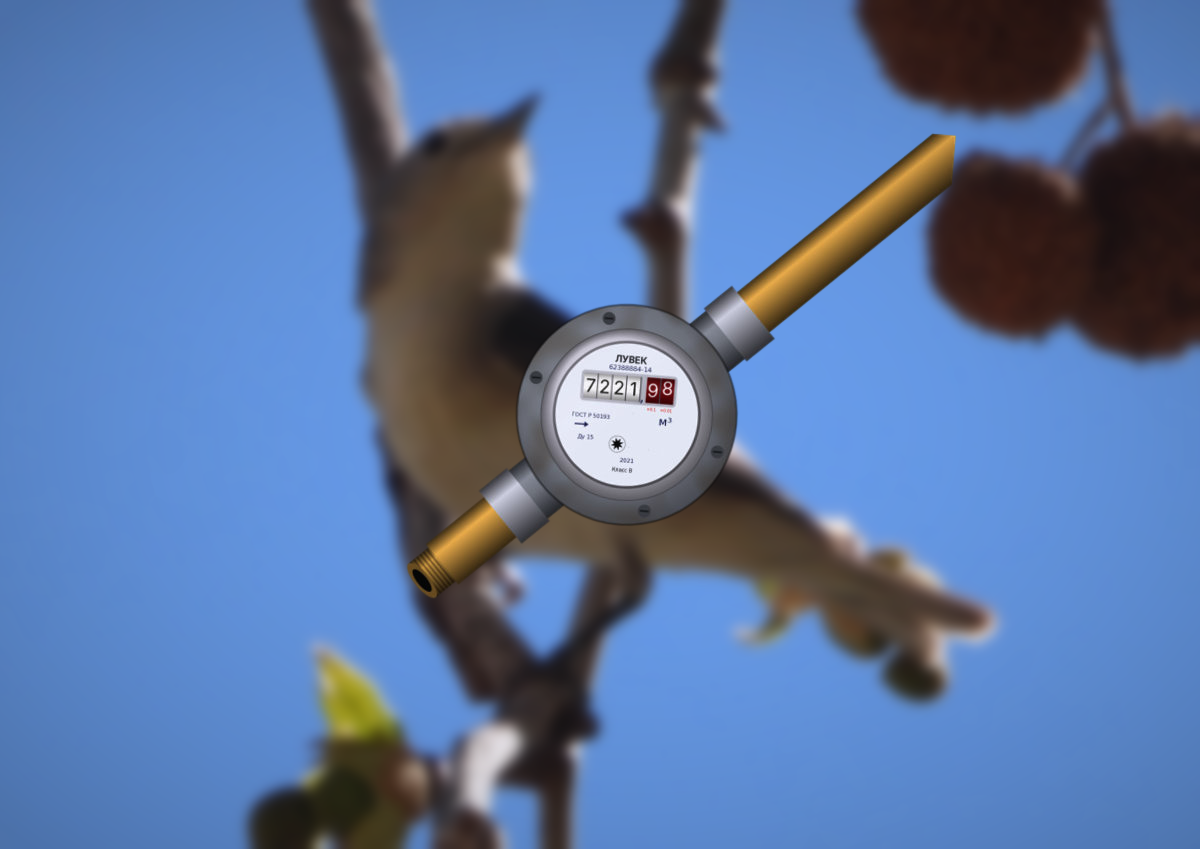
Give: 7221.98 m³
